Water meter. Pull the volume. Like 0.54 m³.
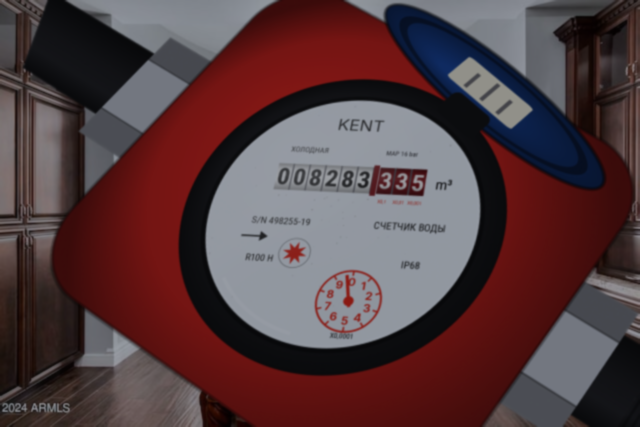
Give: 8283.3349 m³
